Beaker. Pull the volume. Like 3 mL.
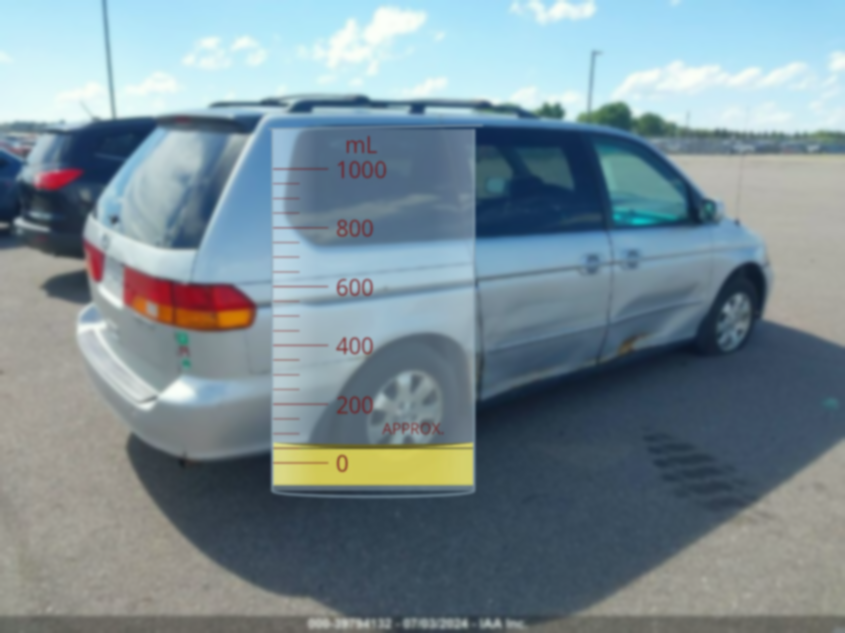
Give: 50 mL
